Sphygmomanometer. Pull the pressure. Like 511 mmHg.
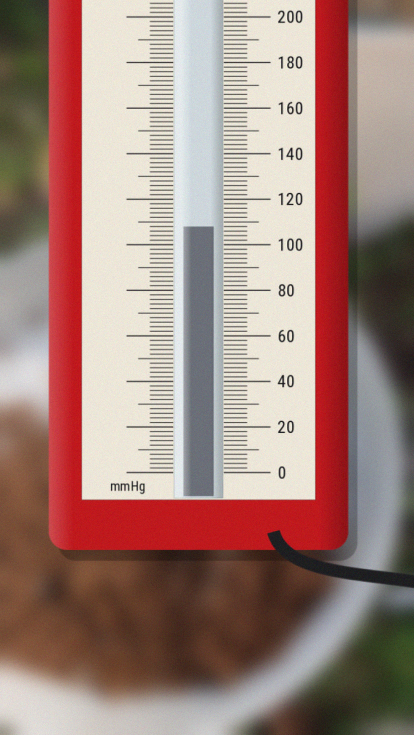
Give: 108 mmHg
